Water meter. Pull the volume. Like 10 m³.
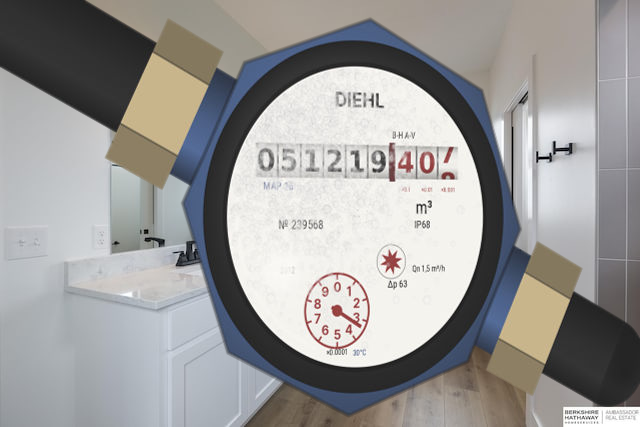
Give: 51219.4073 m³
